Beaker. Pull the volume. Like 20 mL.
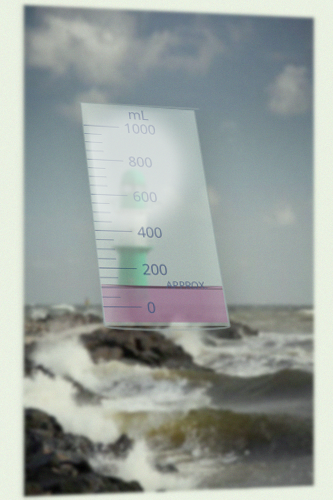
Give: 100 mL
